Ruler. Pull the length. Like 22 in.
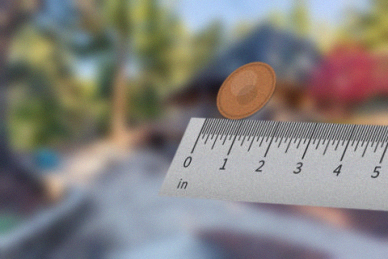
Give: 1.5 in
